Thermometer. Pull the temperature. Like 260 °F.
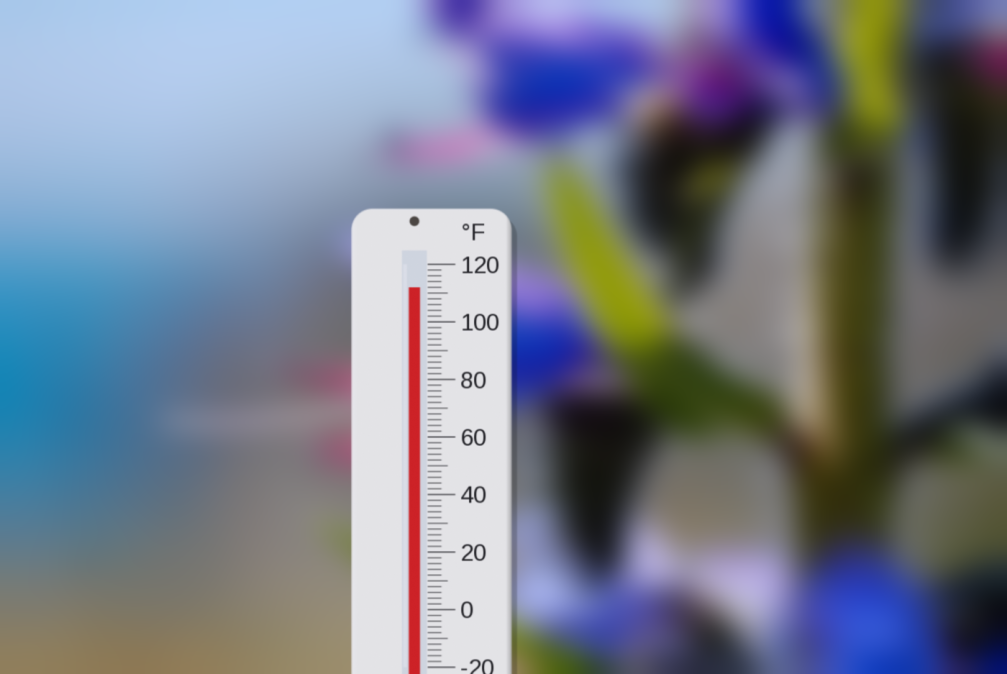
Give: 112 °F
